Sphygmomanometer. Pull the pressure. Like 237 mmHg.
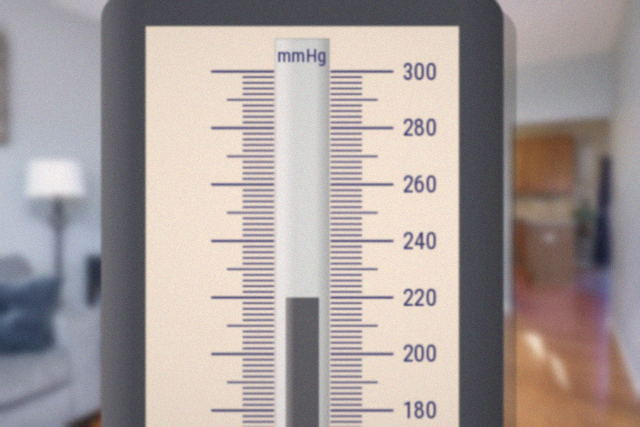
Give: 220 mmHg
